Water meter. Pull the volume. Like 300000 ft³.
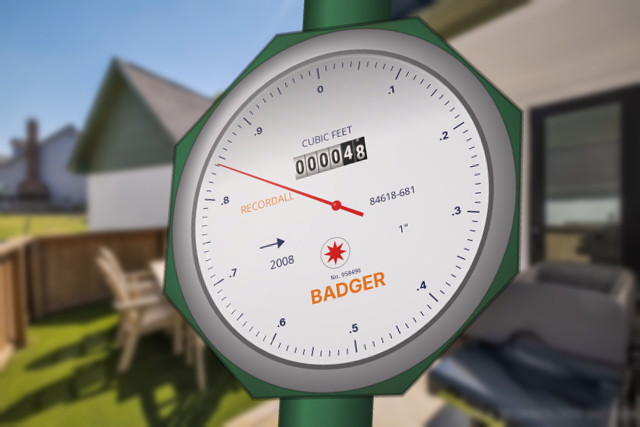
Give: 47.84 ft³
